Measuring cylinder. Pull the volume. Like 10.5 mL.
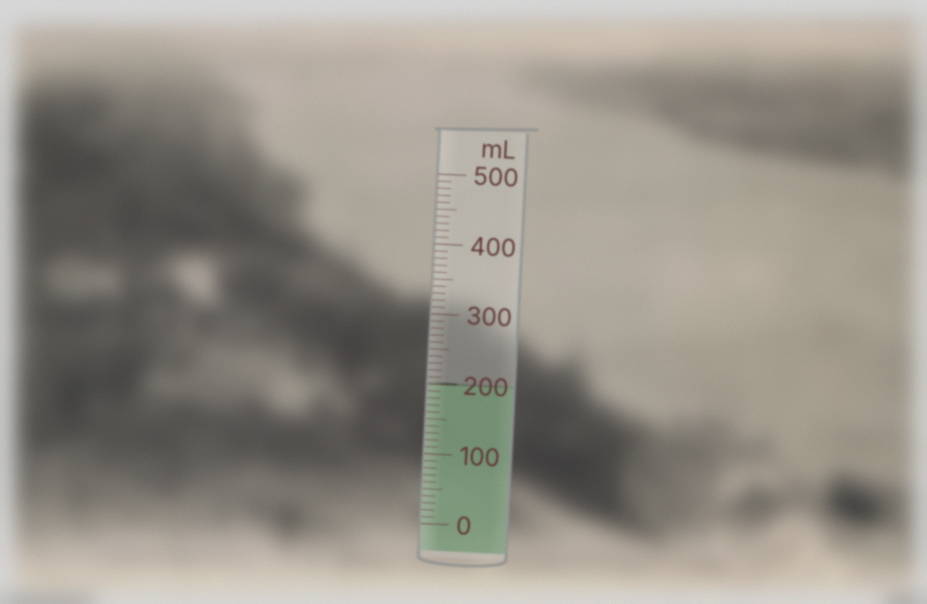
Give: 200 mL
